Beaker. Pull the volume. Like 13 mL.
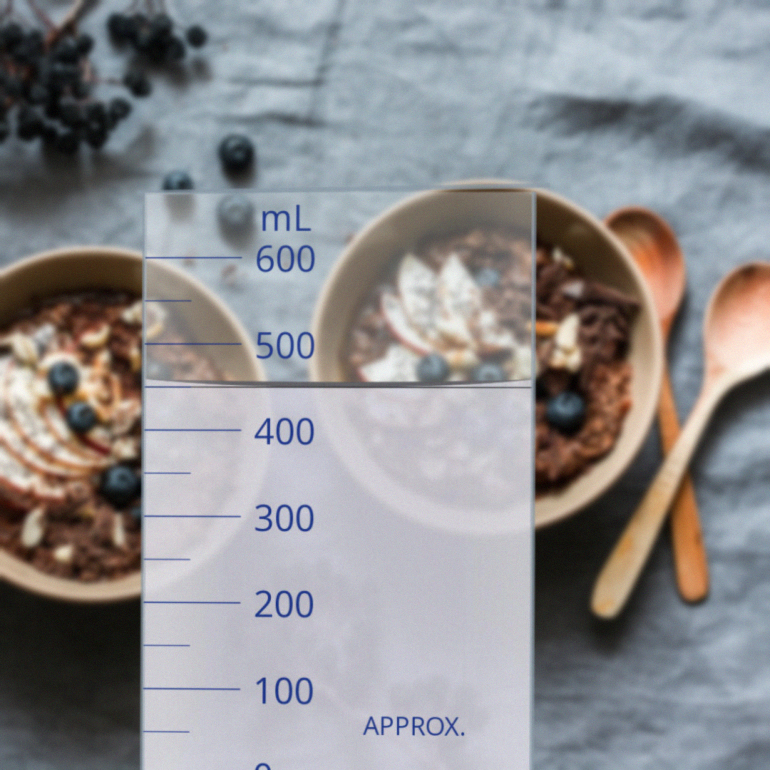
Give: 450 mL
